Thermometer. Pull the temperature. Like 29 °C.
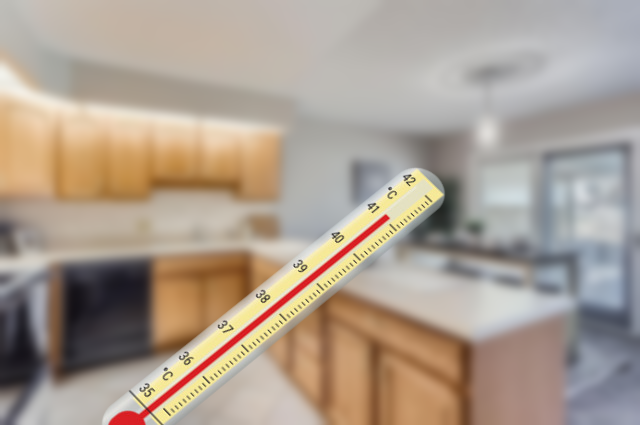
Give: 41.1 °C
